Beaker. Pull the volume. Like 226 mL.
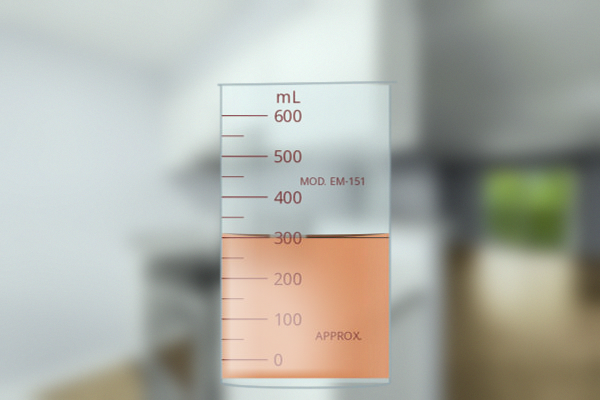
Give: 300 mL
